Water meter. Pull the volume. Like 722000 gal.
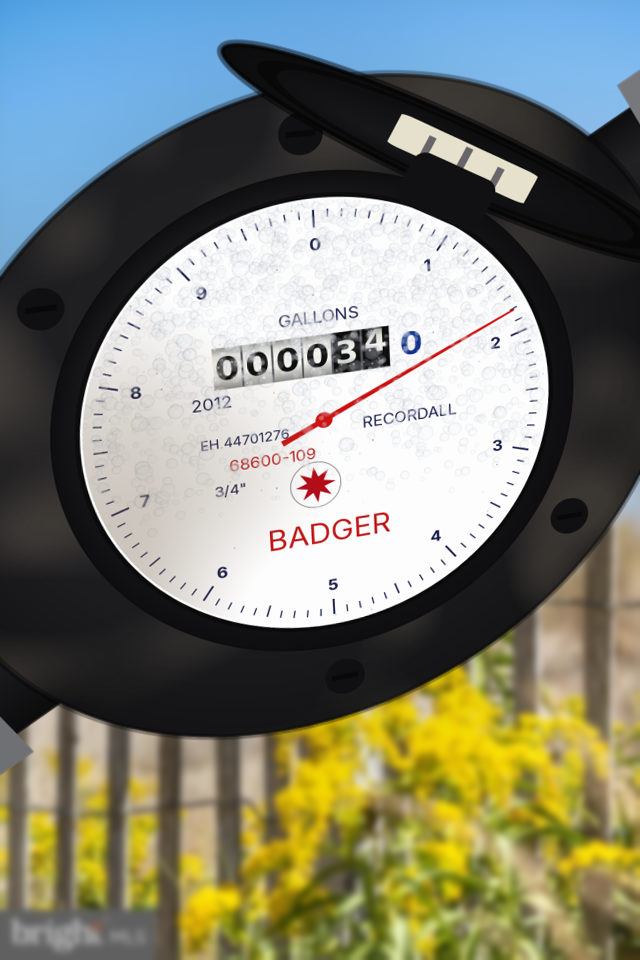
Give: 341.8 gal
